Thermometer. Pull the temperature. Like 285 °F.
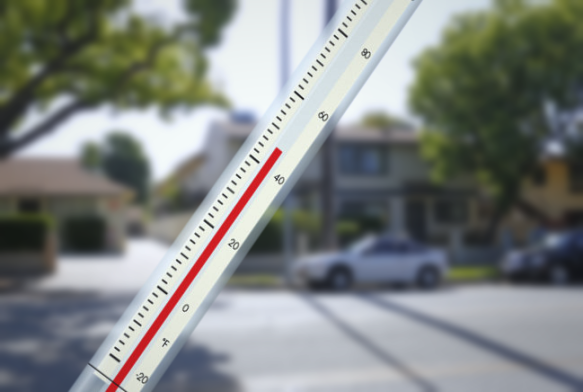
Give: 46 °F
